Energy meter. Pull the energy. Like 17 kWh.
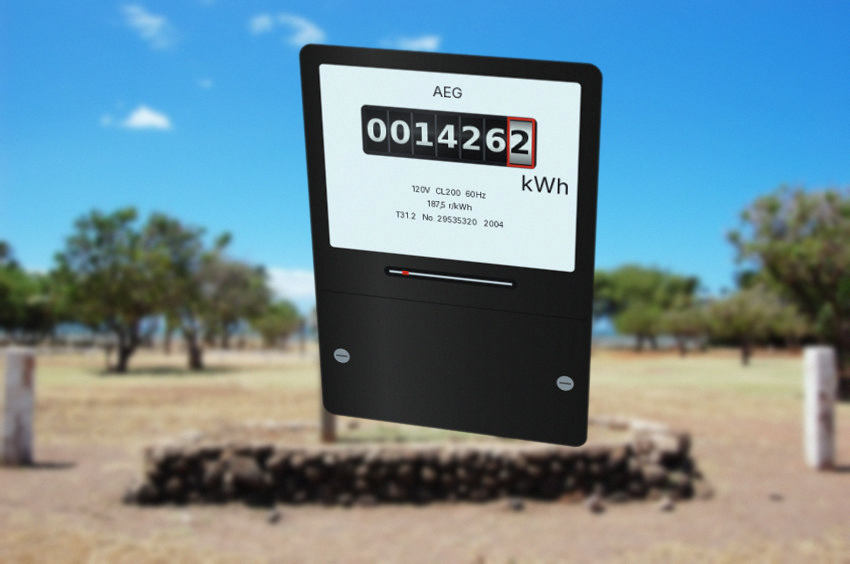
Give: 1426.2 kWh
